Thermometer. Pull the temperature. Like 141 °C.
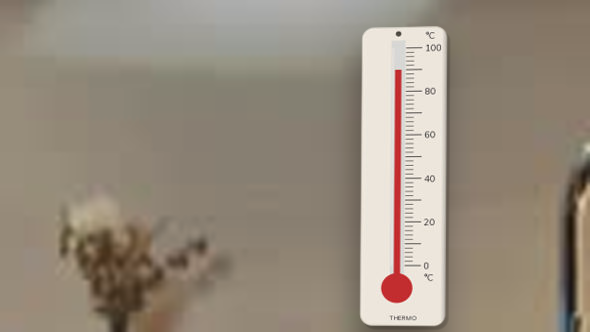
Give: 90 °C
